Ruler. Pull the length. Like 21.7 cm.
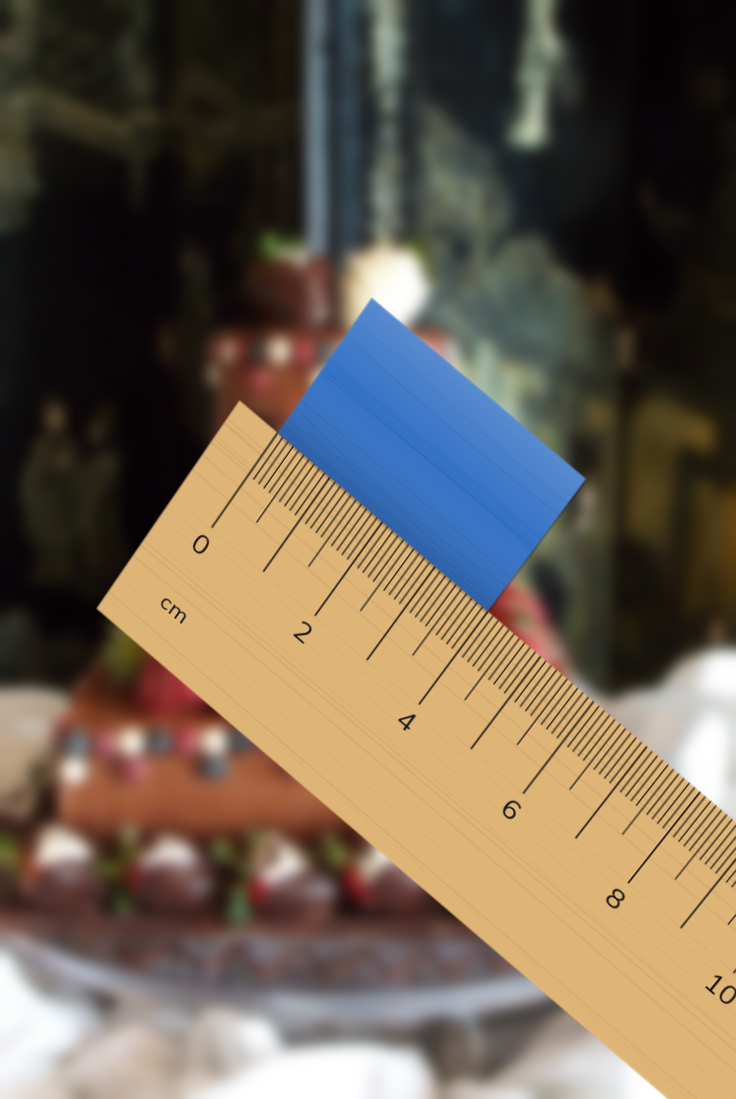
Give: 4 cm
